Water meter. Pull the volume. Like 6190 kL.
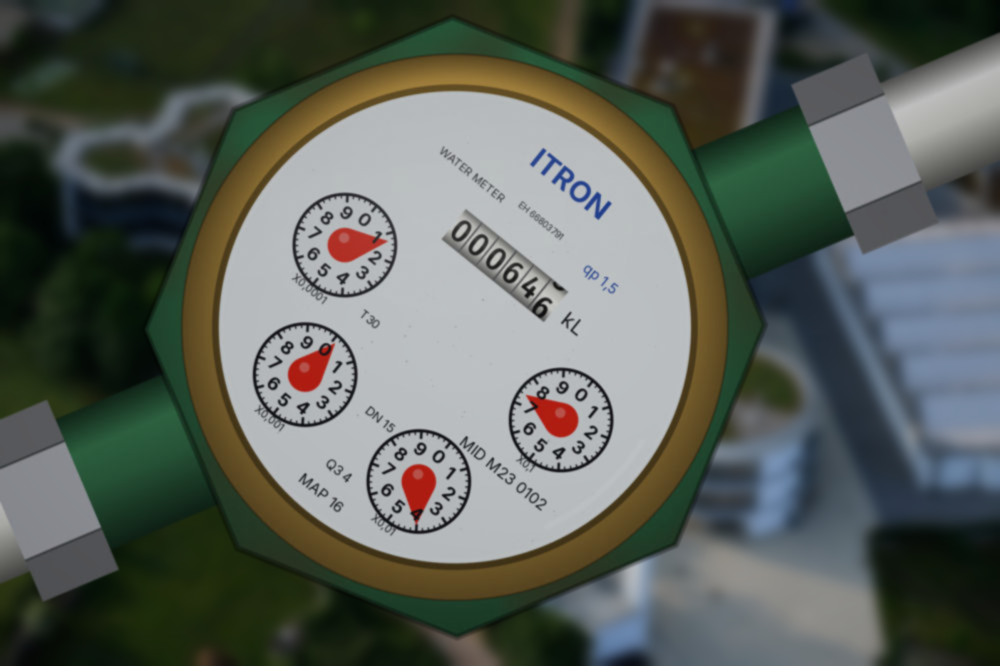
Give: 645.7401 kL
